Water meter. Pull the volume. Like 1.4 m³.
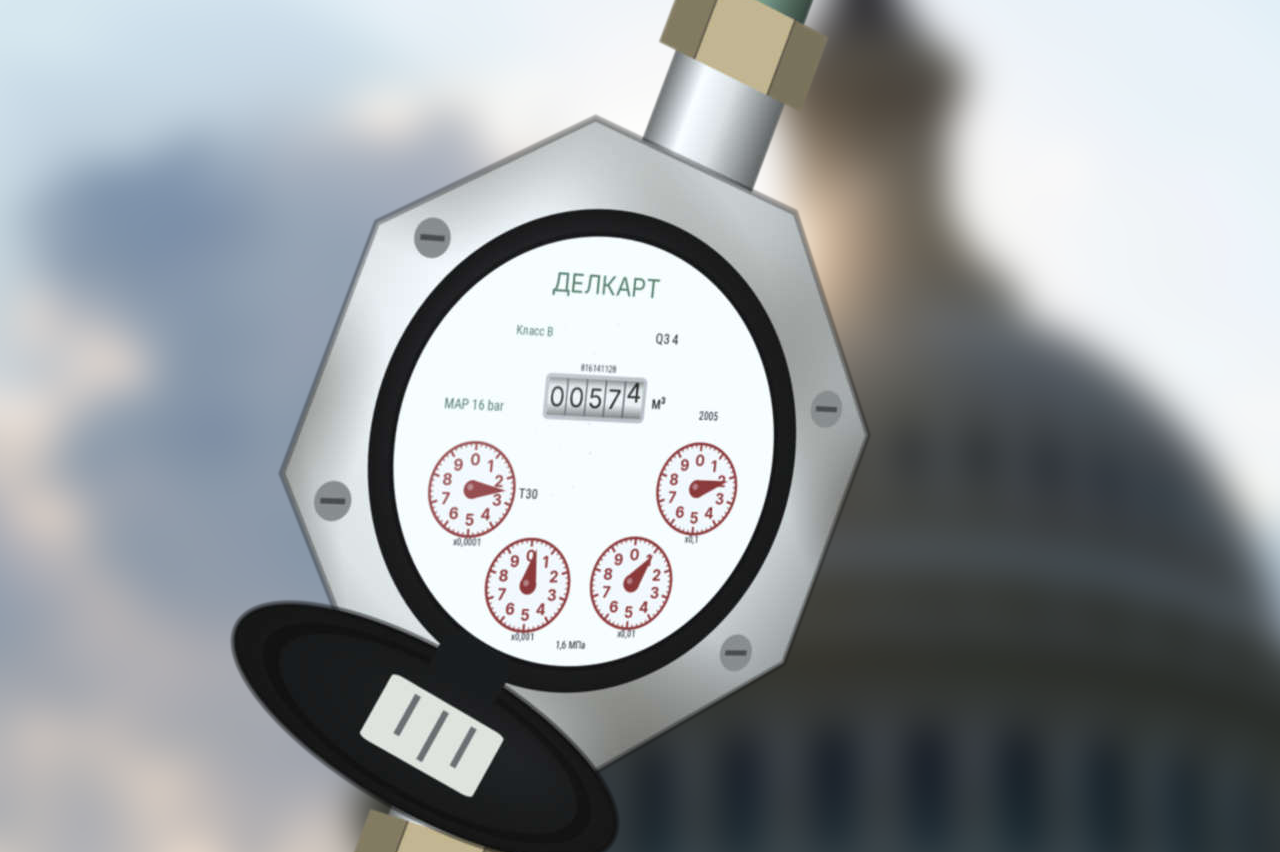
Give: 574.2102 m³
